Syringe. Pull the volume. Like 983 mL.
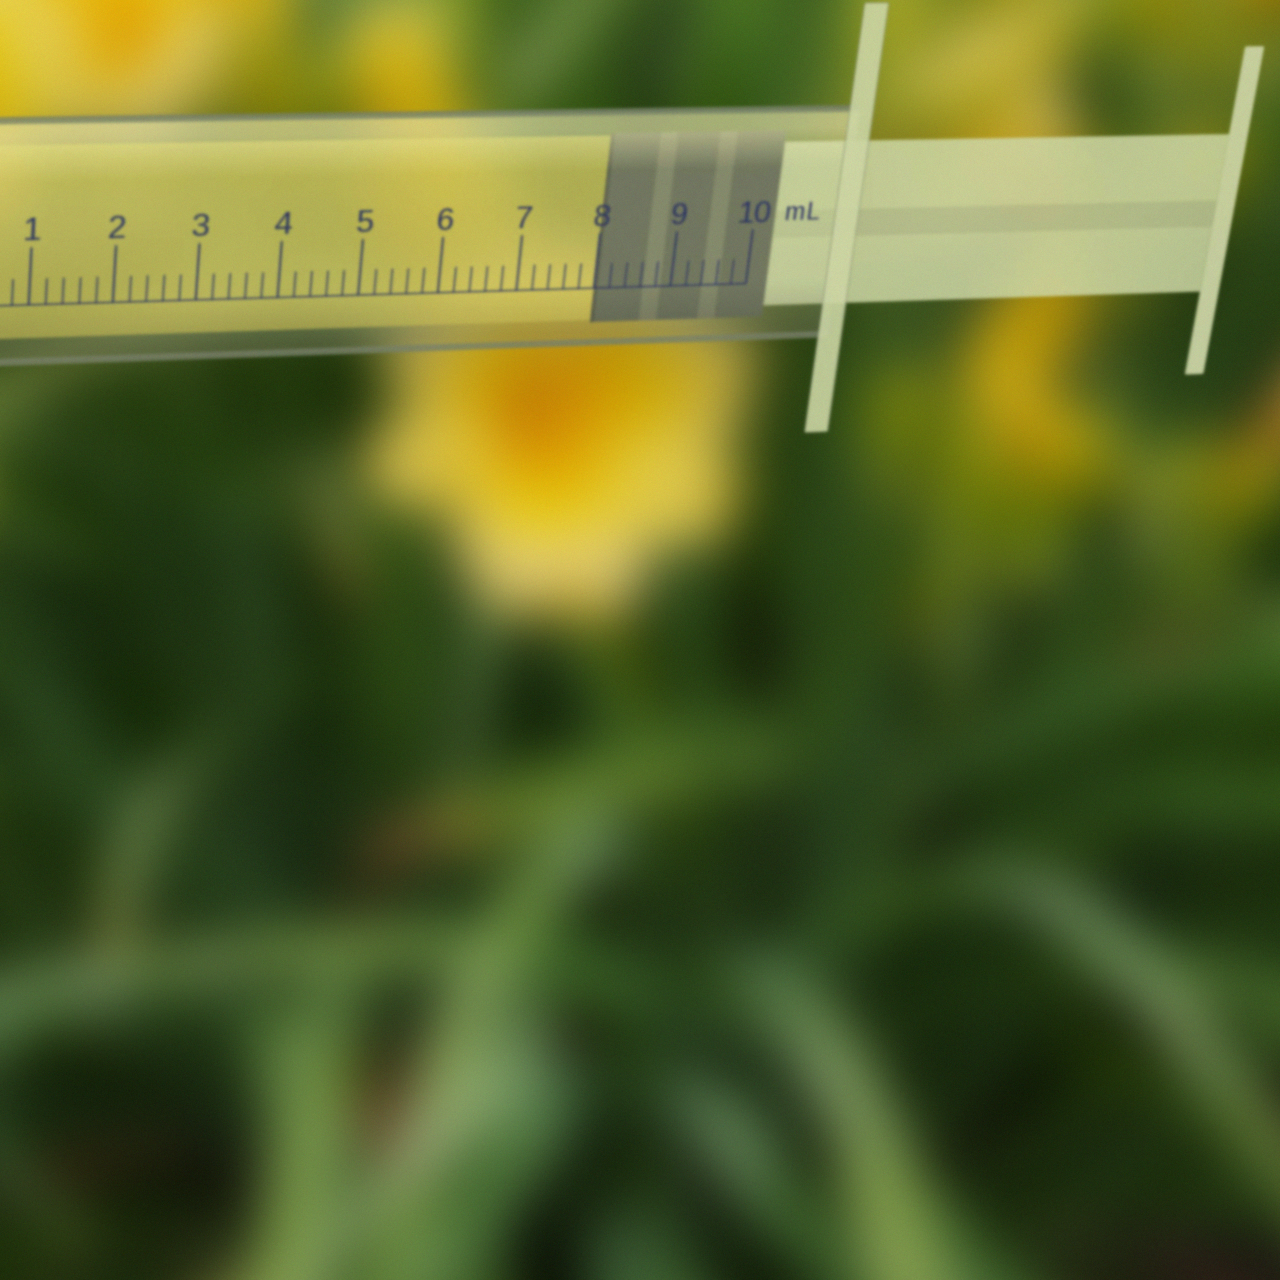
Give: 8 mL
